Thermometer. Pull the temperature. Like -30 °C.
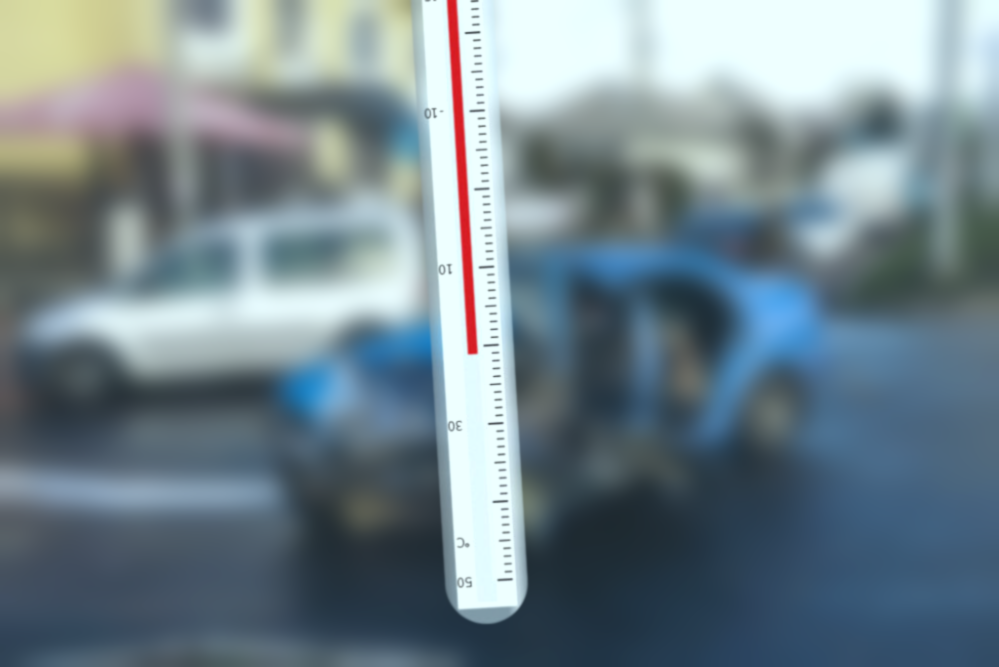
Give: 21 °C
